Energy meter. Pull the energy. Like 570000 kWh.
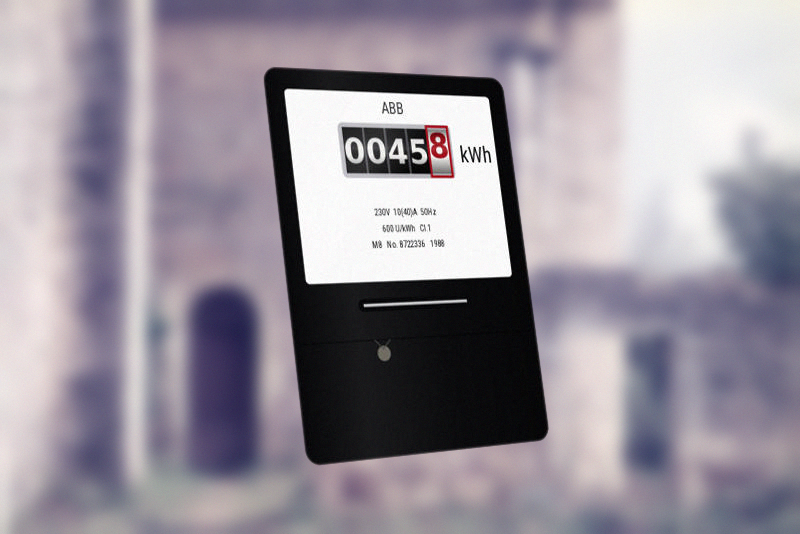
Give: 45.8 kWh
